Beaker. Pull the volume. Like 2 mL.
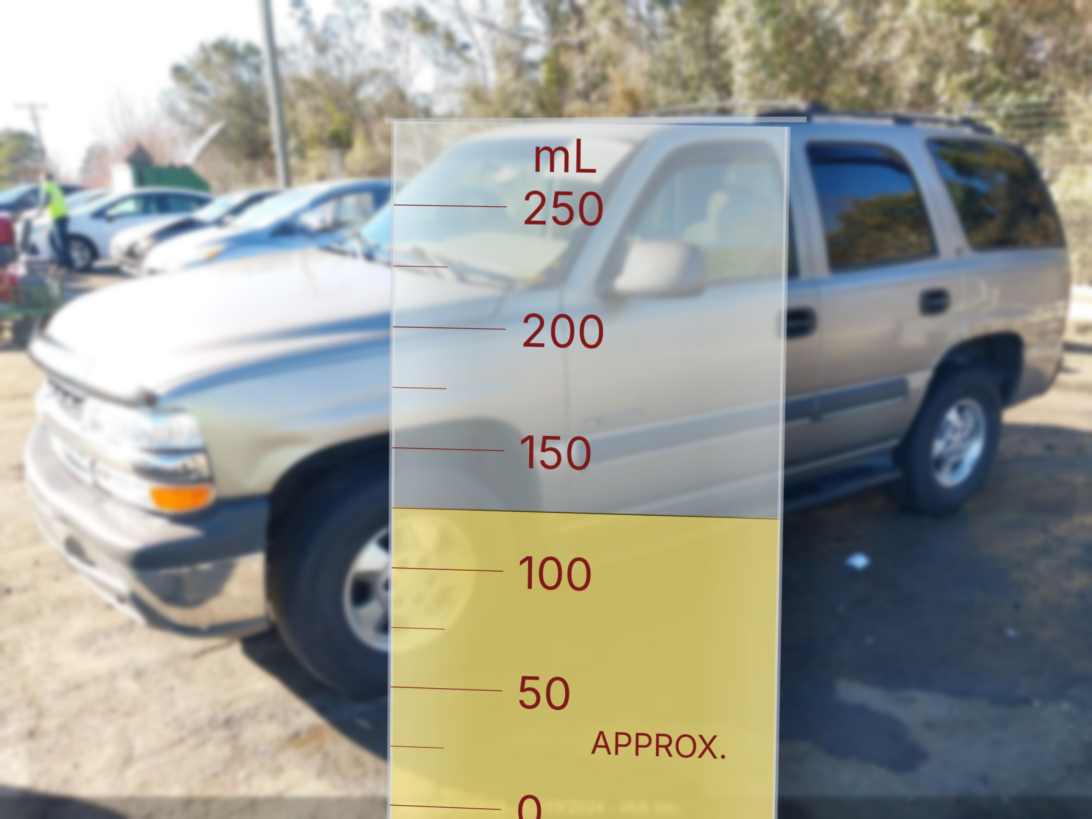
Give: 125 mL
